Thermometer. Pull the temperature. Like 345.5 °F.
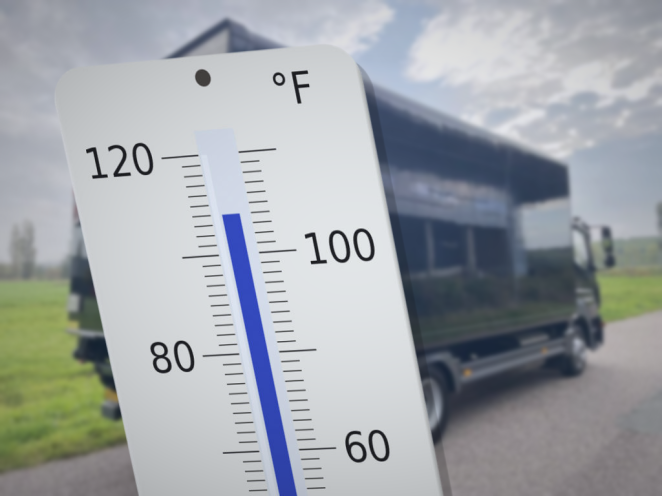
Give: 108 °F
